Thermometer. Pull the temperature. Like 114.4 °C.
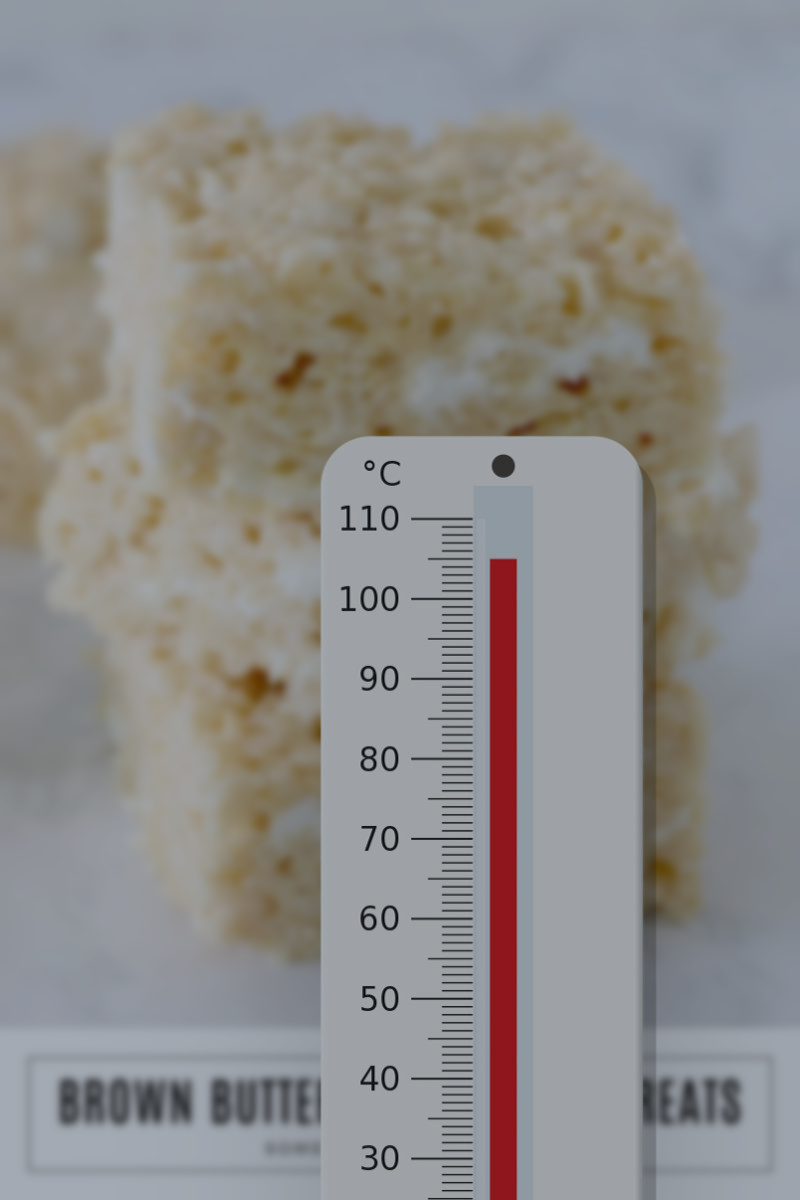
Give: 105 °C
